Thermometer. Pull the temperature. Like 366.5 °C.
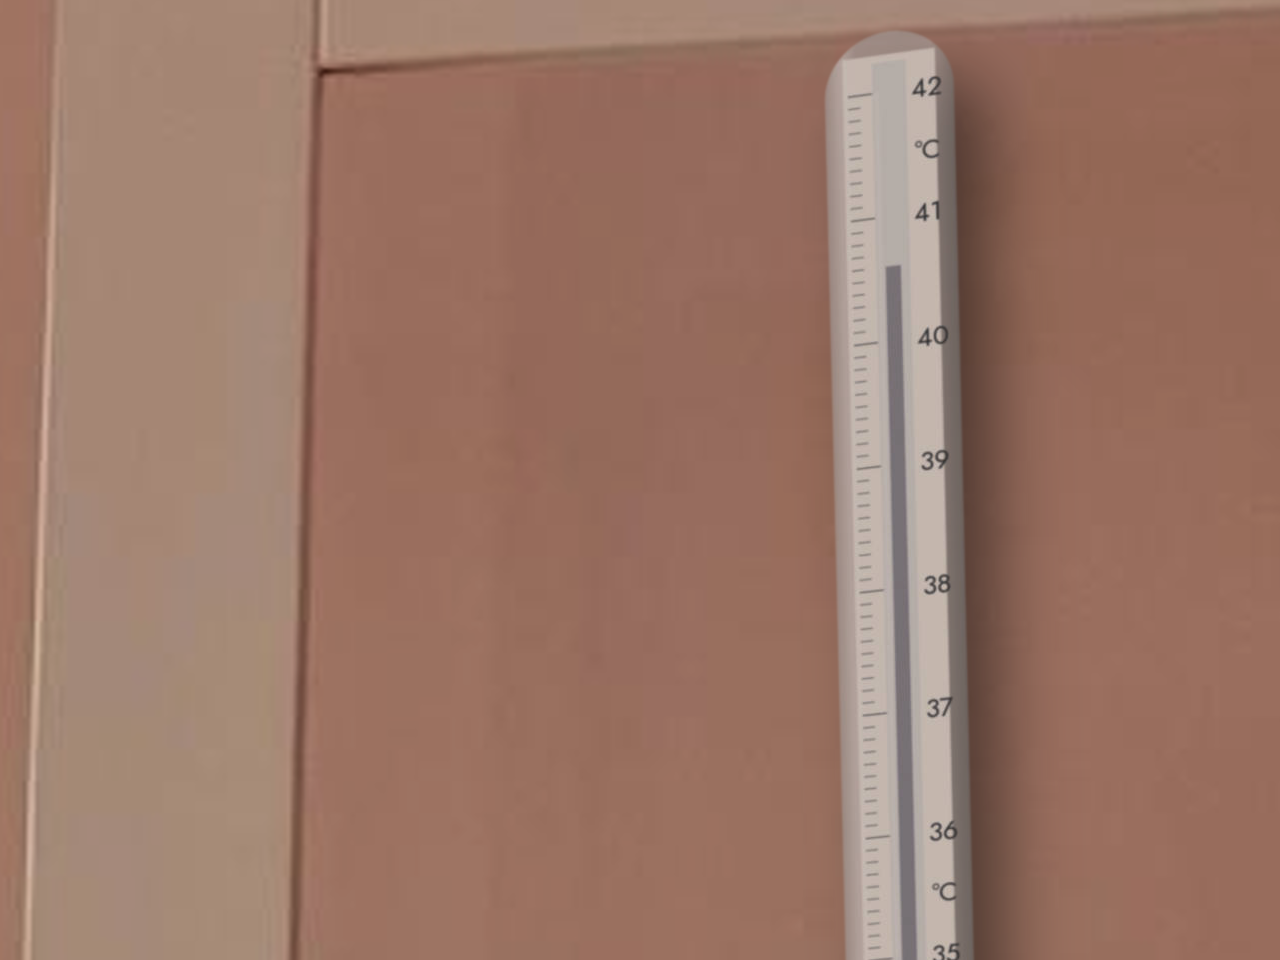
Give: 40.6 °C
